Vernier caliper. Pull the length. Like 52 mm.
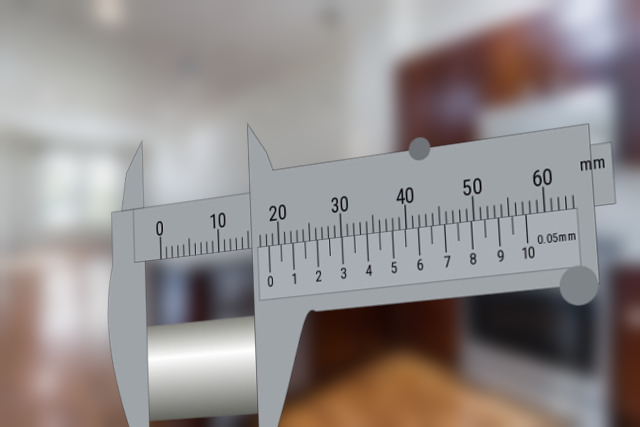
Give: 18.4 mm
